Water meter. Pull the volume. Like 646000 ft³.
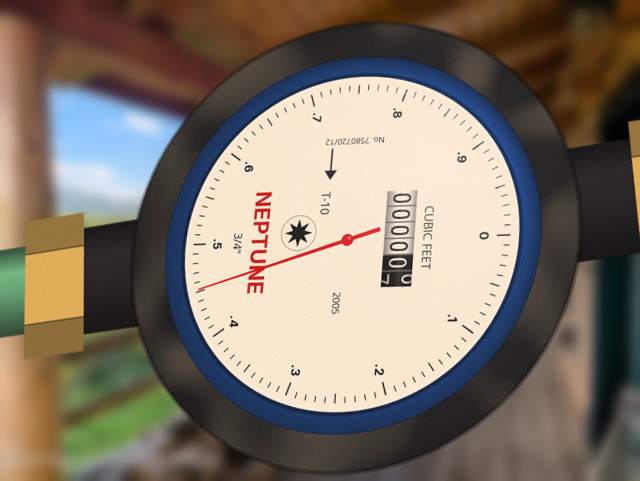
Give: 6.45 ft³
